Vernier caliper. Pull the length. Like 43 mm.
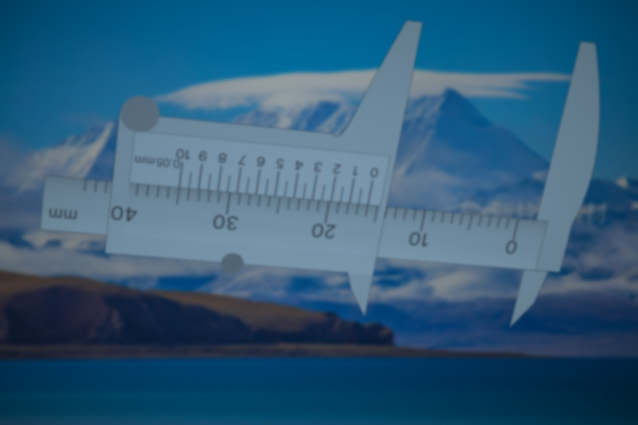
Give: 16.0 mm
